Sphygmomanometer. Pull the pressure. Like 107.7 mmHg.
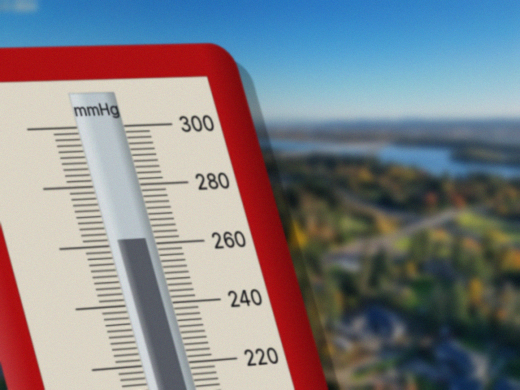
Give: 262 mmHg
